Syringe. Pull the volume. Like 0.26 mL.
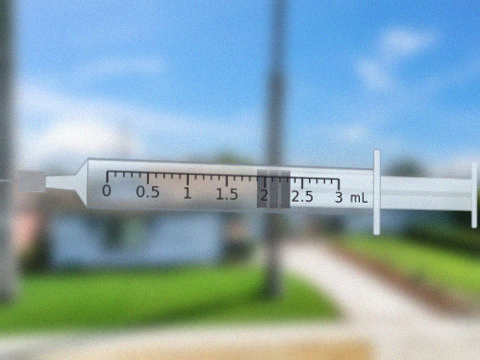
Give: 1.9 mL
